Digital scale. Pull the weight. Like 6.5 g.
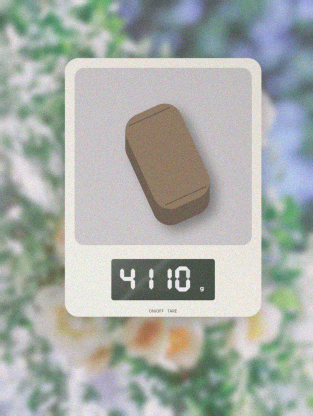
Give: 4110 g
